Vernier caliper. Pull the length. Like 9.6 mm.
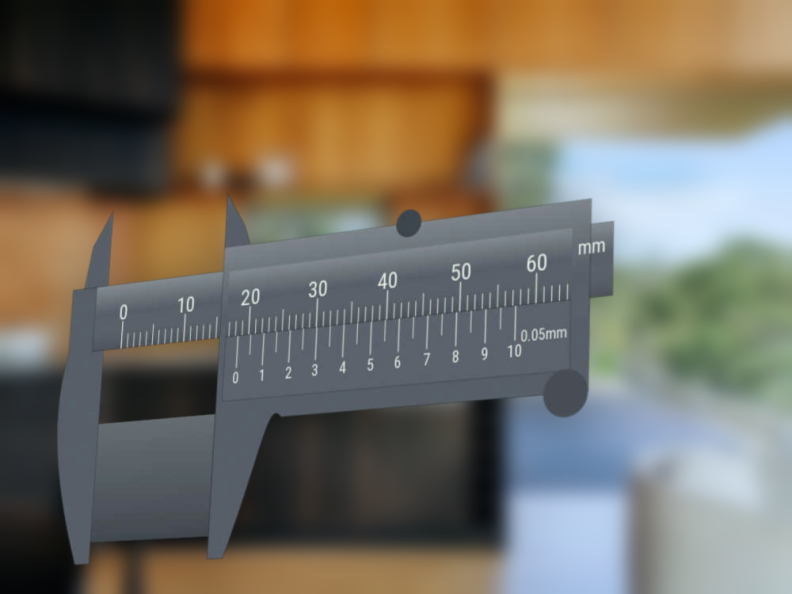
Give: 18.4 mm
